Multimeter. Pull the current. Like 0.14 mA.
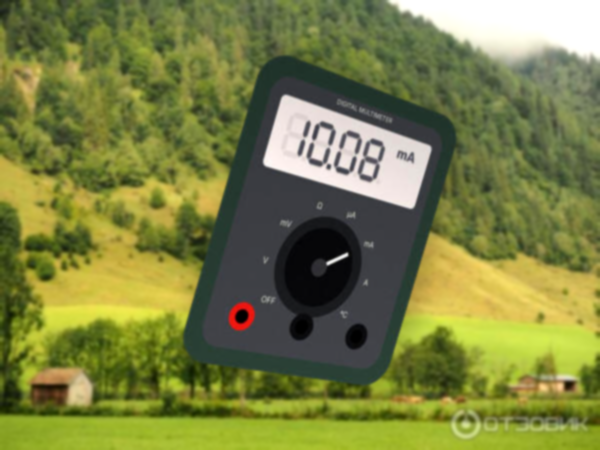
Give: 10.08 mA
